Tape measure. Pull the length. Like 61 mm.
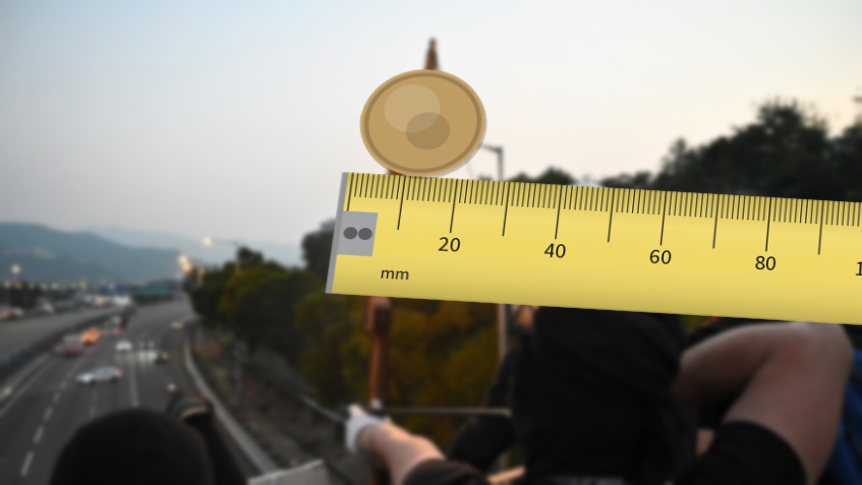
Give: 24 mm
